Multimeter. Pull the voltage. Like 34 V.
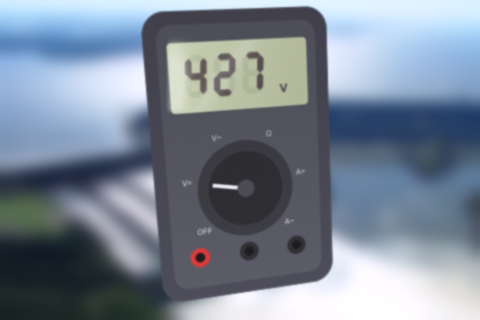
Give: 427 V
